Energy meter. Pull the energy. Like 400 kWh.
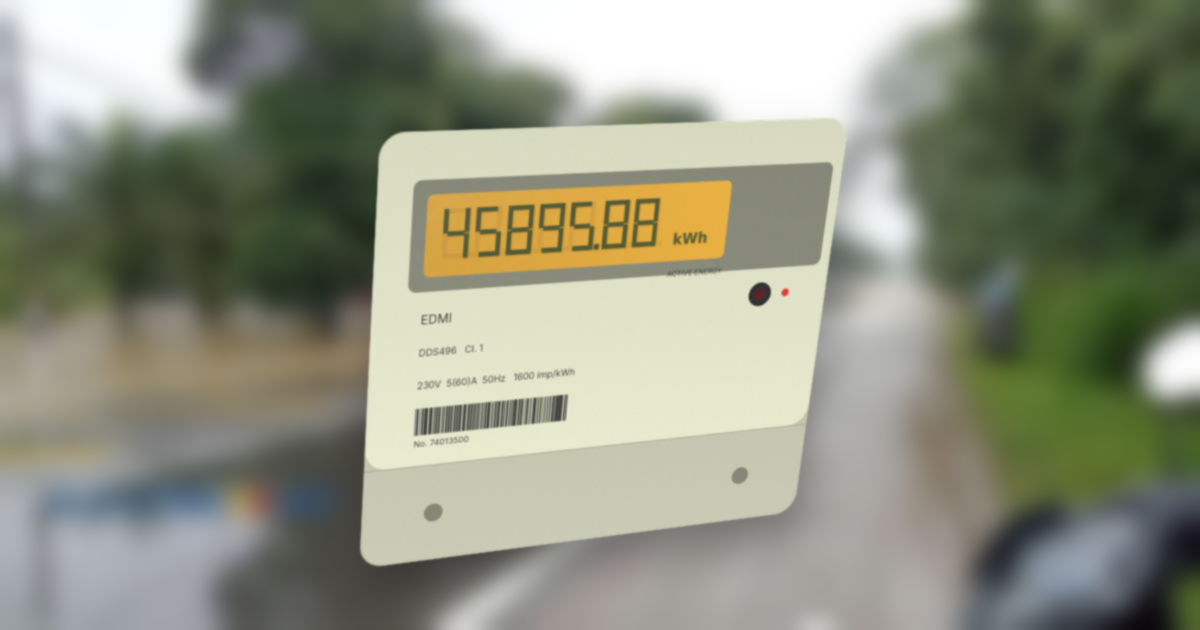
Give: 45895.88 kWh
